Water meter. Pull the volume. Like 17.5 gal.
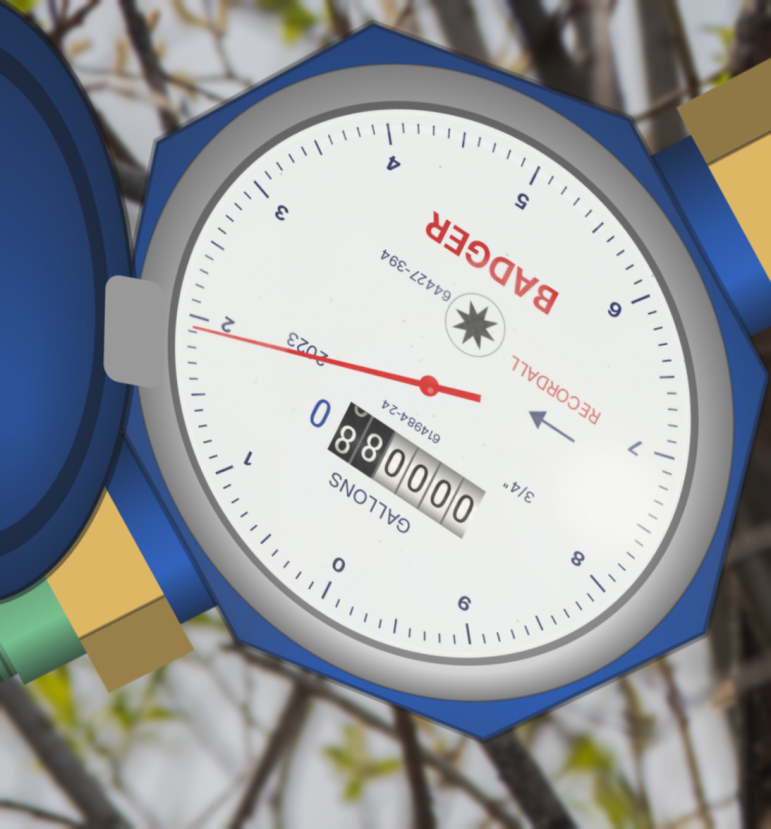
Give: 881.9 gal
